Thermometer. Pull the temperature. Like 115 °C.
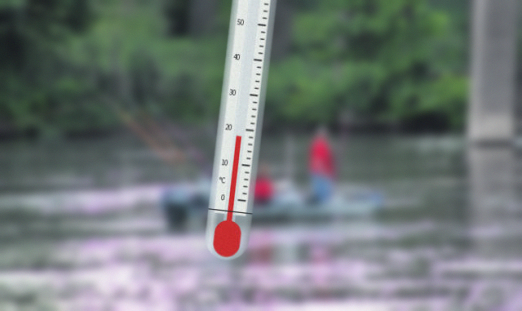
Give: 18 °C
